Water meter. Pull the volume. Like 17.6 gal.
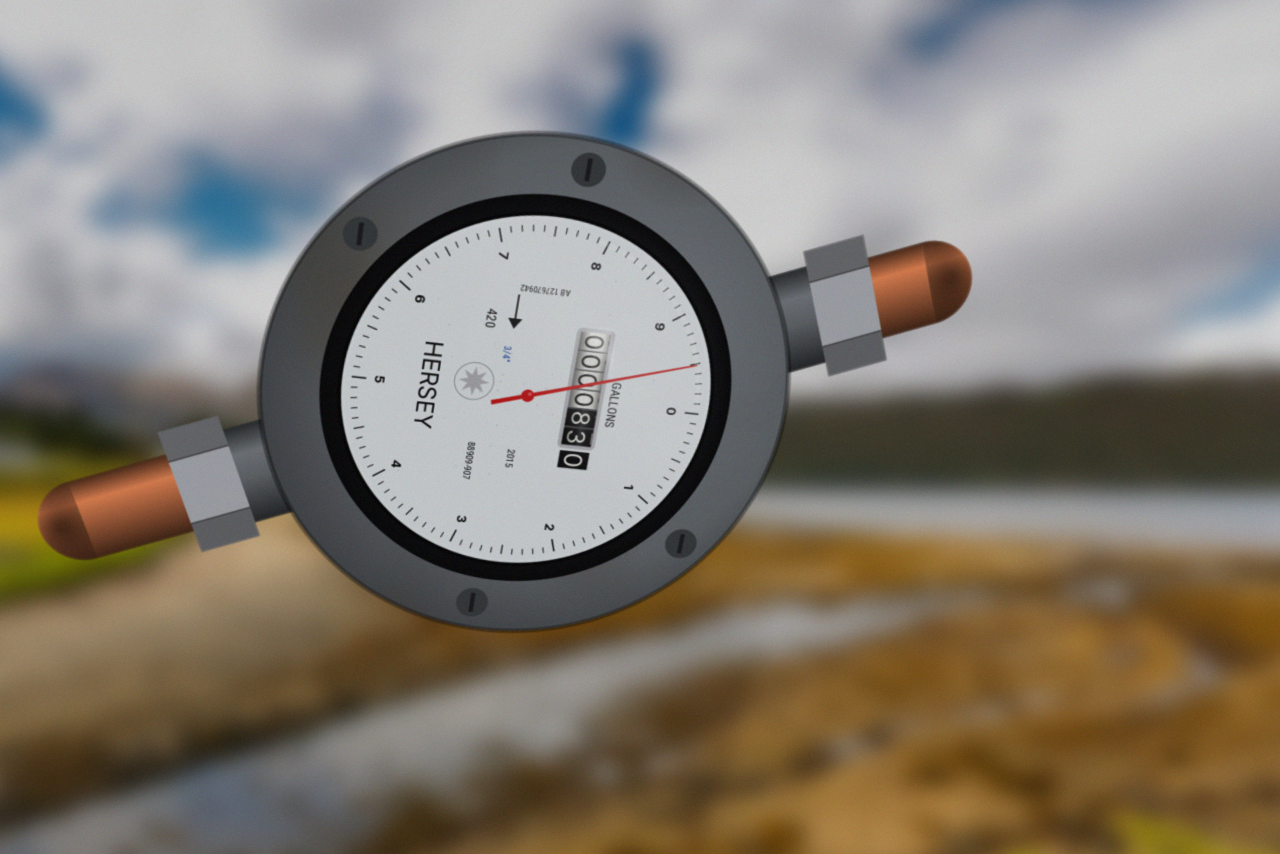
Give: 829.5 gal
